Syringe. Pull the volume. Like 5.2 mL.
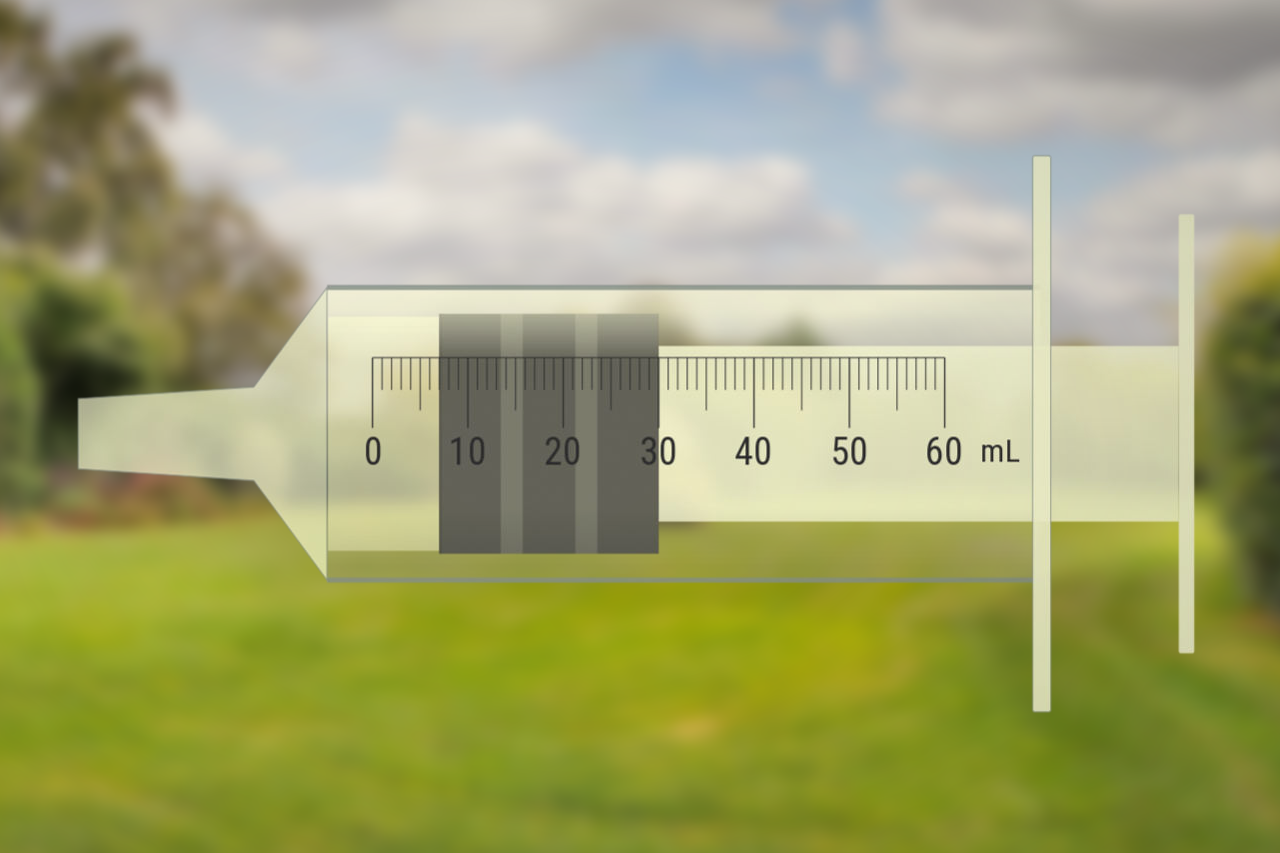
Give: 7 mL
